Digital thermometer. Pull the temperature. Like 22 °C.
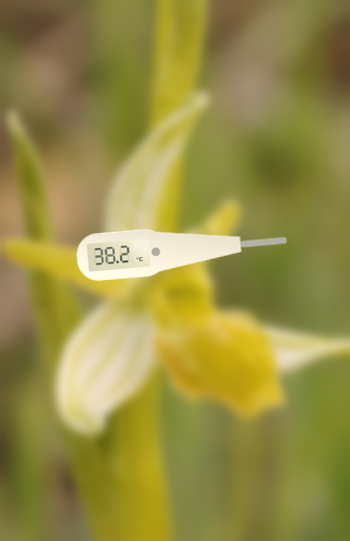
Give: 38.2 °C
